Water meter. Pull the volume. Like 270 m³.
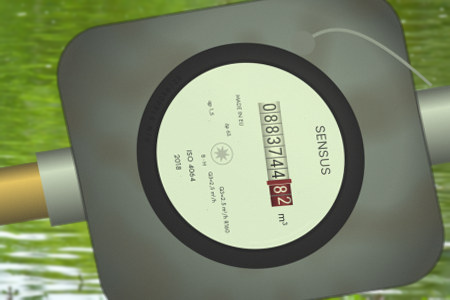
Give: 883744.82 m³
